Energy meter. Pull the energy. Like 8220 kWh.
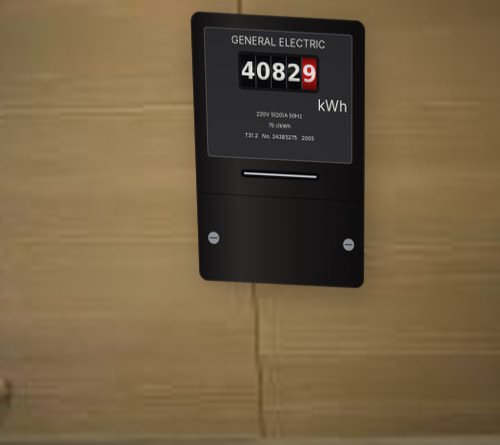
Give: 4082.9 kWh
